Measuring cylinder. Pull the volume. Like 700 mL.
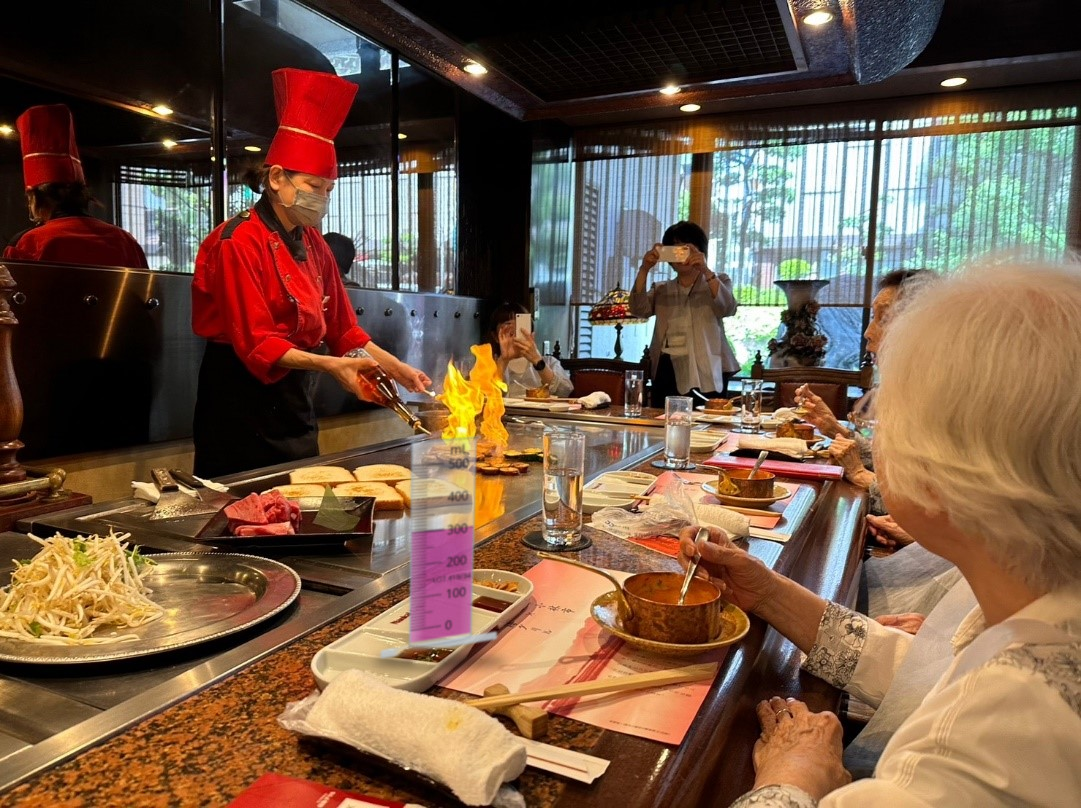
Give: 300 mL
